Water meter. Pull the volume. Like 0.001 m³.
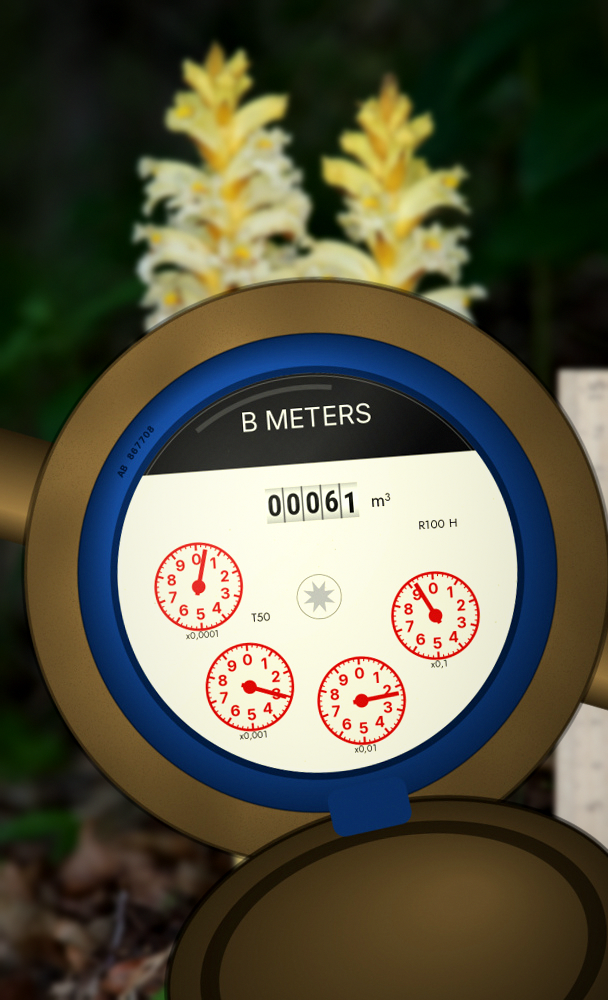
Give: 60.9230 m³
